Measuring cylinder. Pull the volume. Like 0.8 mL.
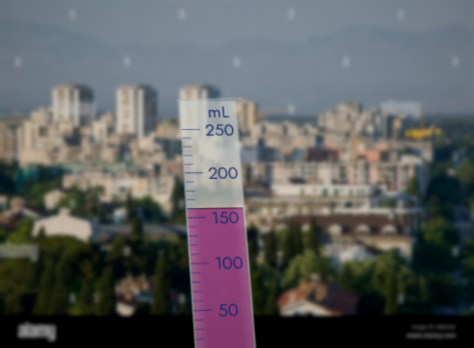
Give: 160 mL
